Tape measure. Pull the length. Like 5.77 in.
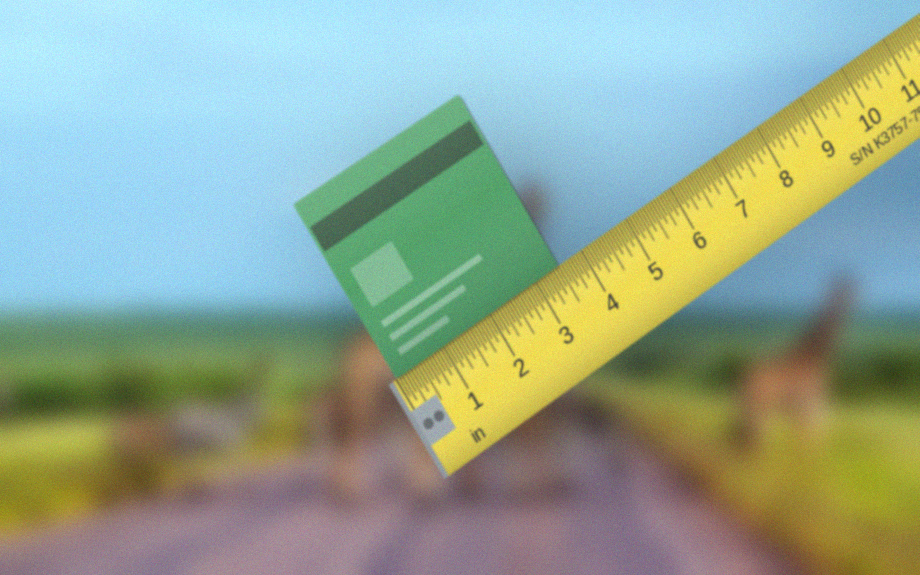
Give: 3.5 in
